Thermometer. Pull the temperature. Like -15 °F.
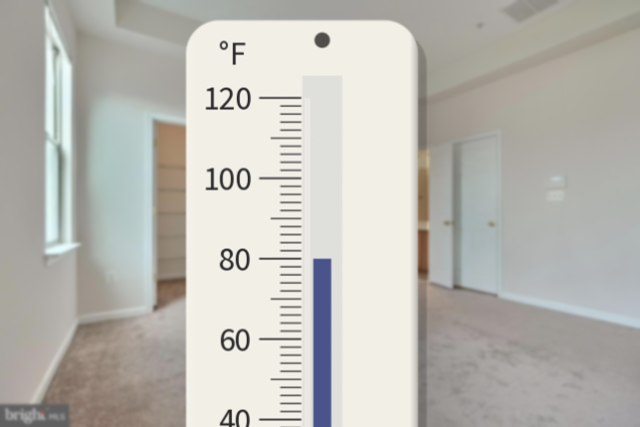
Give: 80 °F
